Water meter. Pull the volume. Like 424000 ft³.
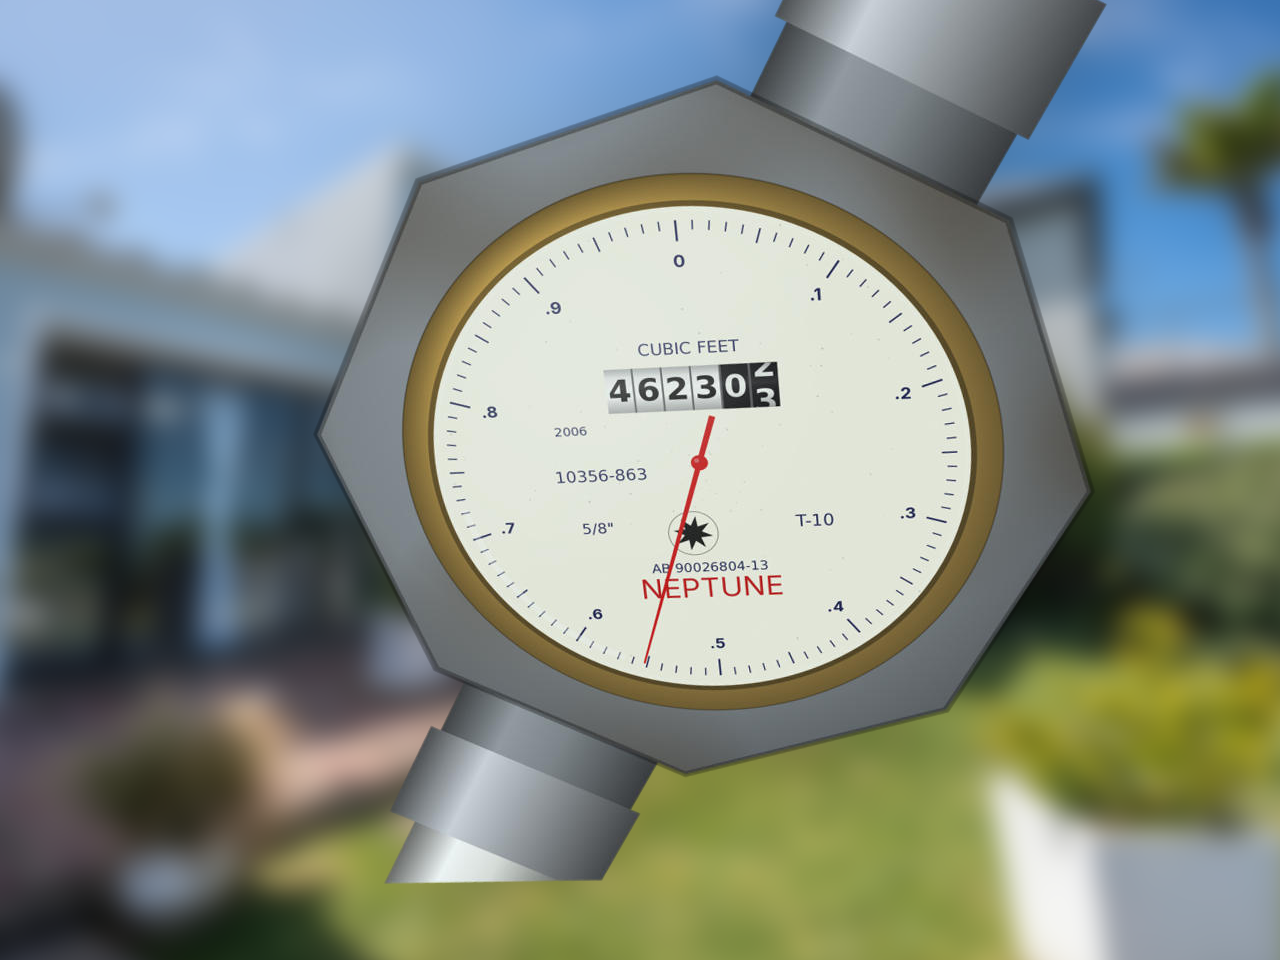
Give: 462302.55 ft³
